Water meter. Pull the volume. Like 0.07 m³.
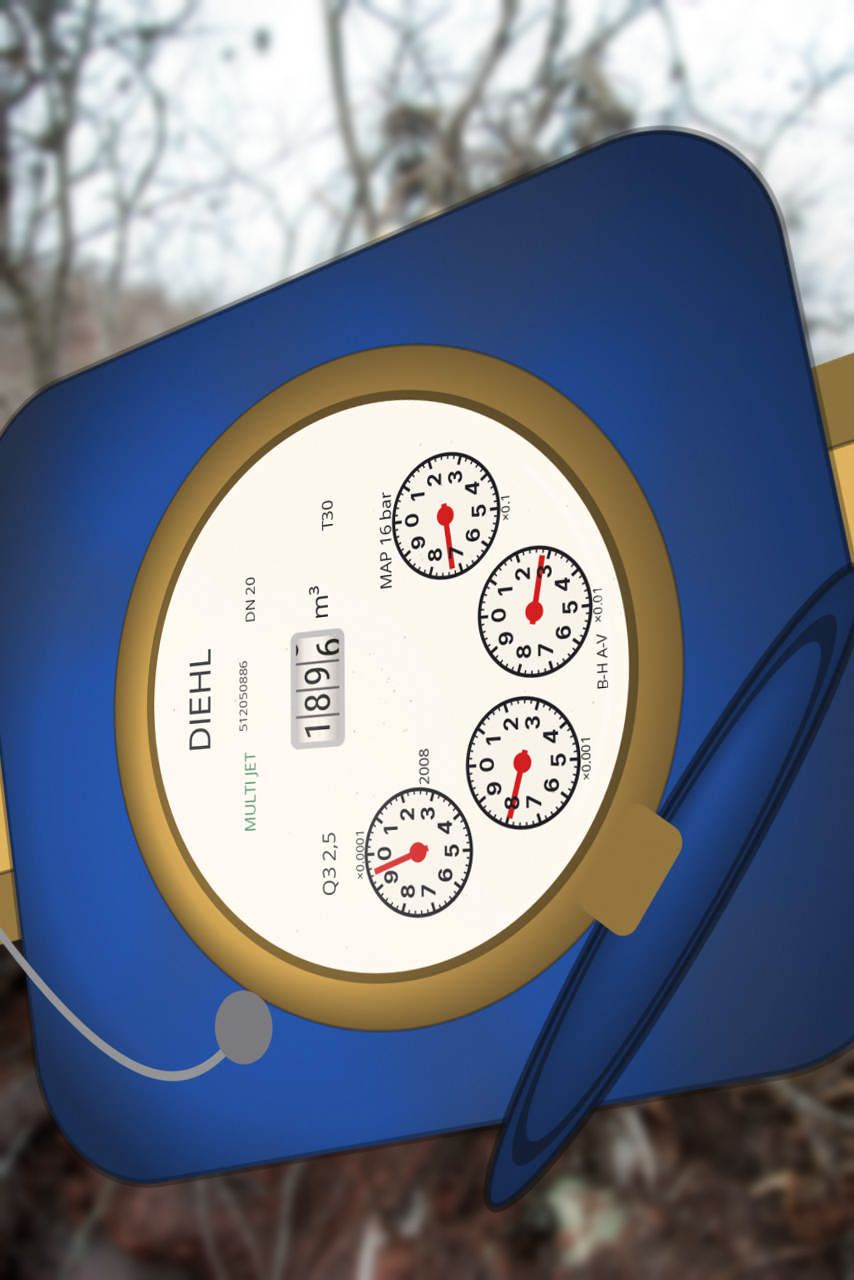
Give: 1895.7279 m³
